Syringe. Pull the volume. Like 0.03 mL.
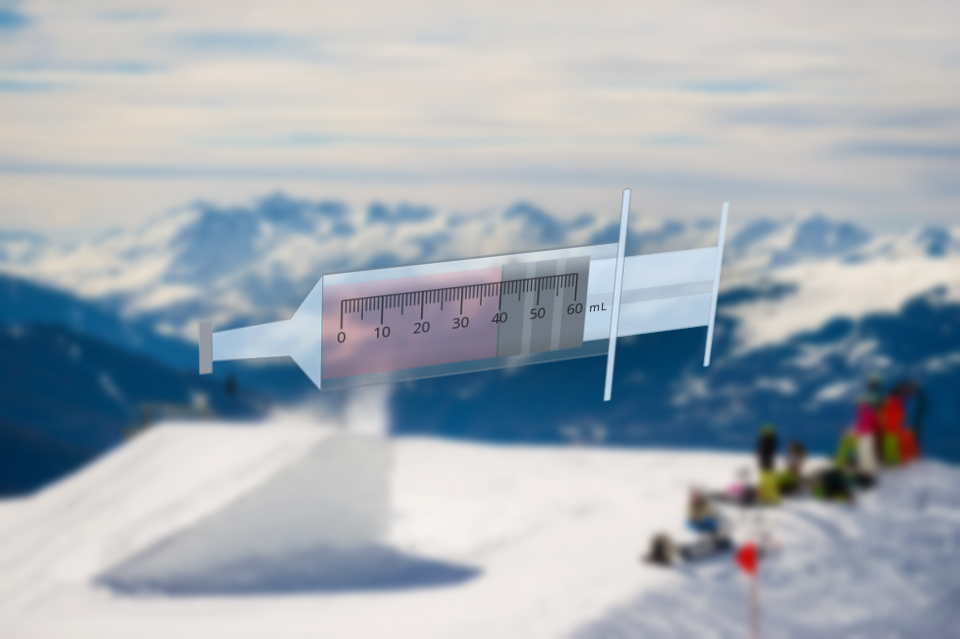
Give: 40 mL
